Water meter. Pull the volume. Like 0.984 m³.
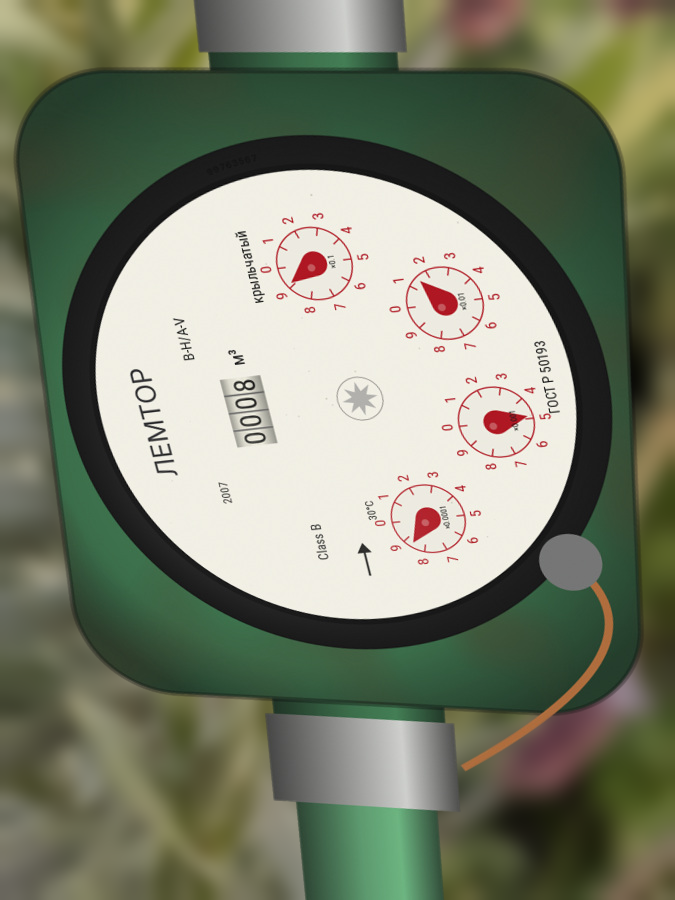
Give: 7.9148 m³
